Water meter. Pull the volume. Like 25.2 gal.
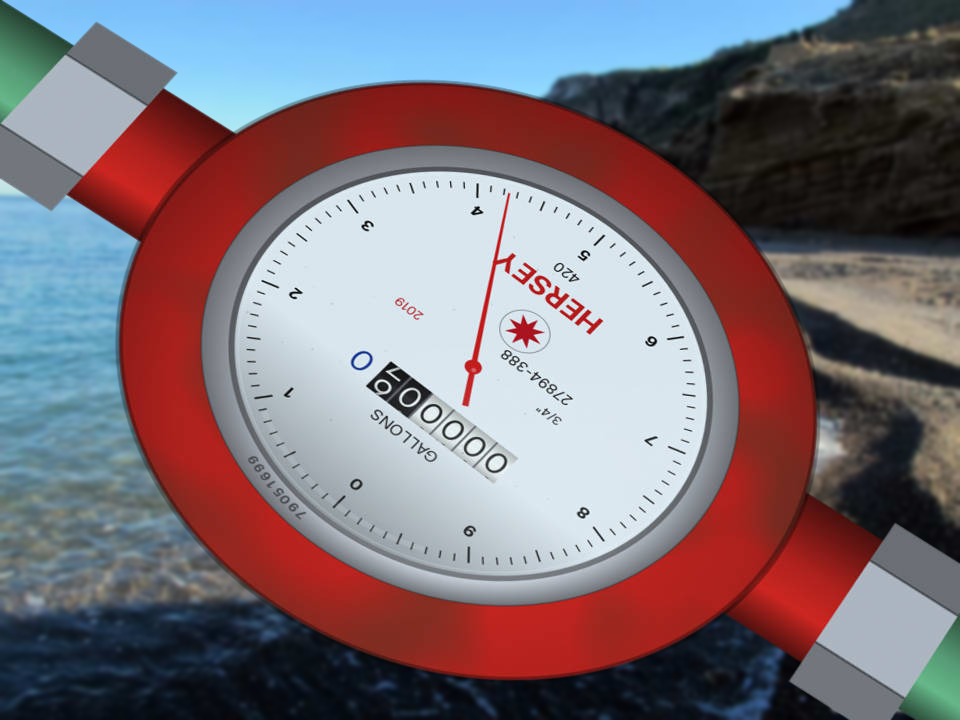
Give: 64.2 gal
